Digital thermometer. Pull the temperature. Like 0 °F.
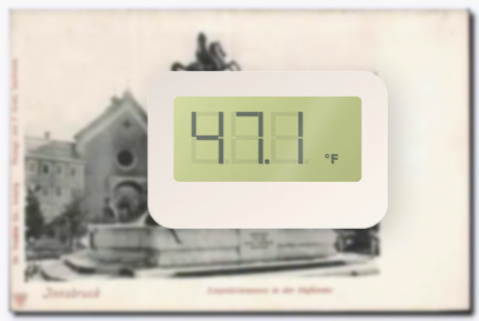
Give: 47.1 °F
